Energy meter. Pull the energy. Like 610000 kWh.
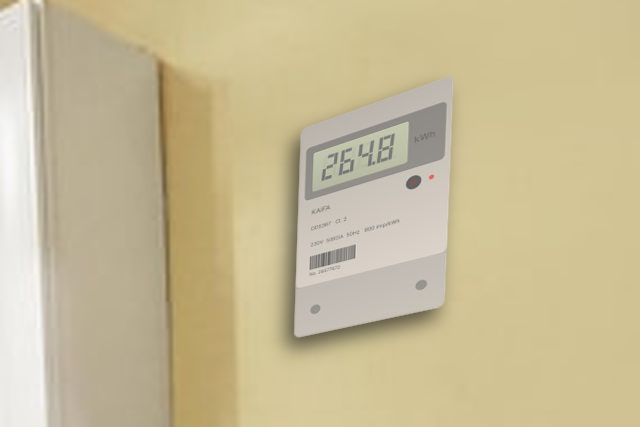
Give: 264.8 kWh
